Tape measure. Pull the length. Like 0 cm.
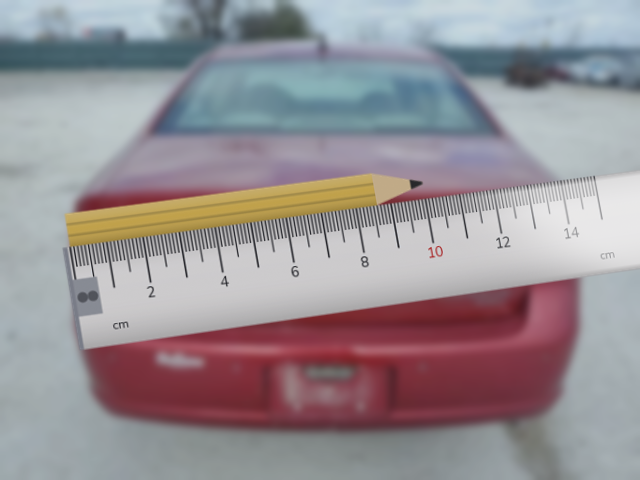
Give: 10 cm
